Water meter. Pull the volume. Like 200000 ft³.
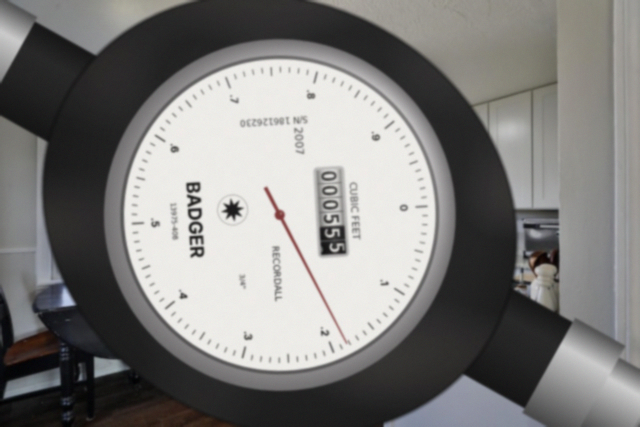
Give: 555.18 ft³
